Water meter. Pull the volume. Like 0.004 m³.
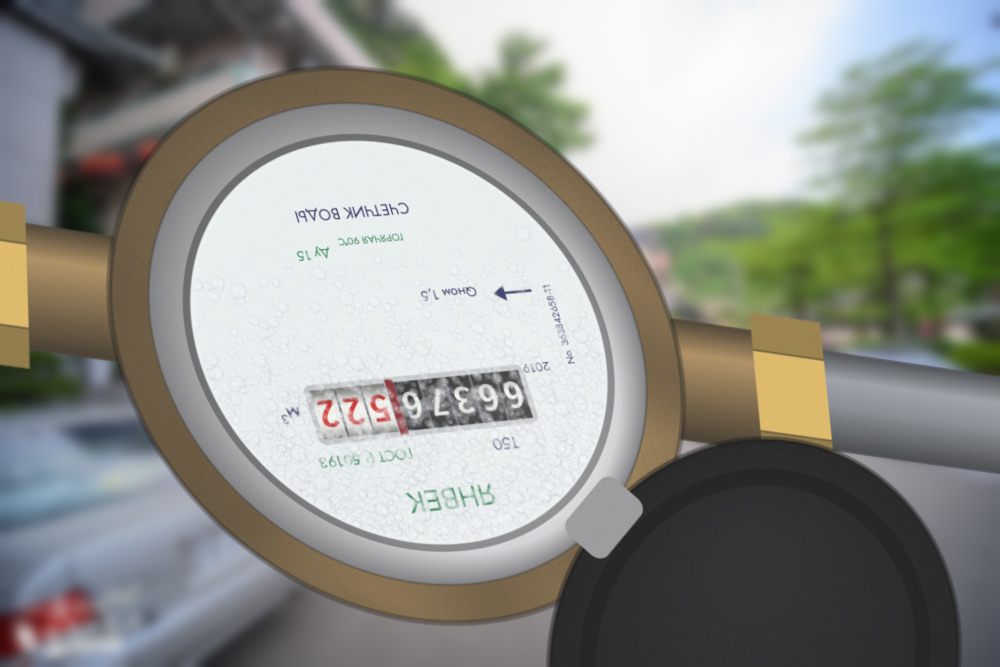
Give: 66376.522 m³
